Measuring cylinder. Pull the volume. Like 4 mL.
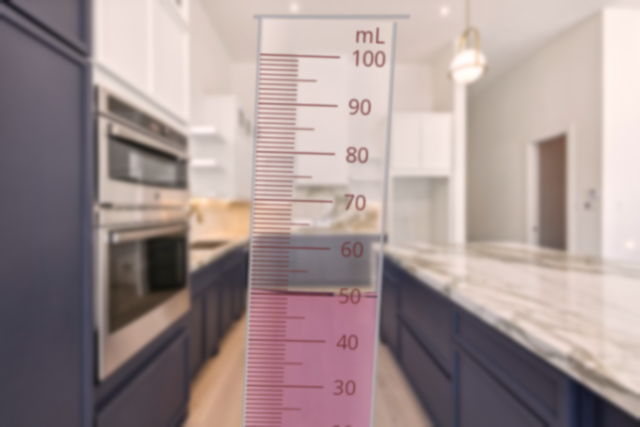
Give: 50 mL
